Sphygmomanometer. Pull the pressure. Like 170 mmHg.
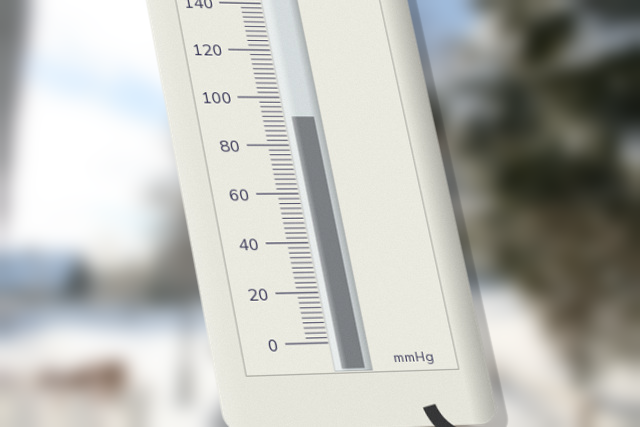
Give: 92 mmHg
